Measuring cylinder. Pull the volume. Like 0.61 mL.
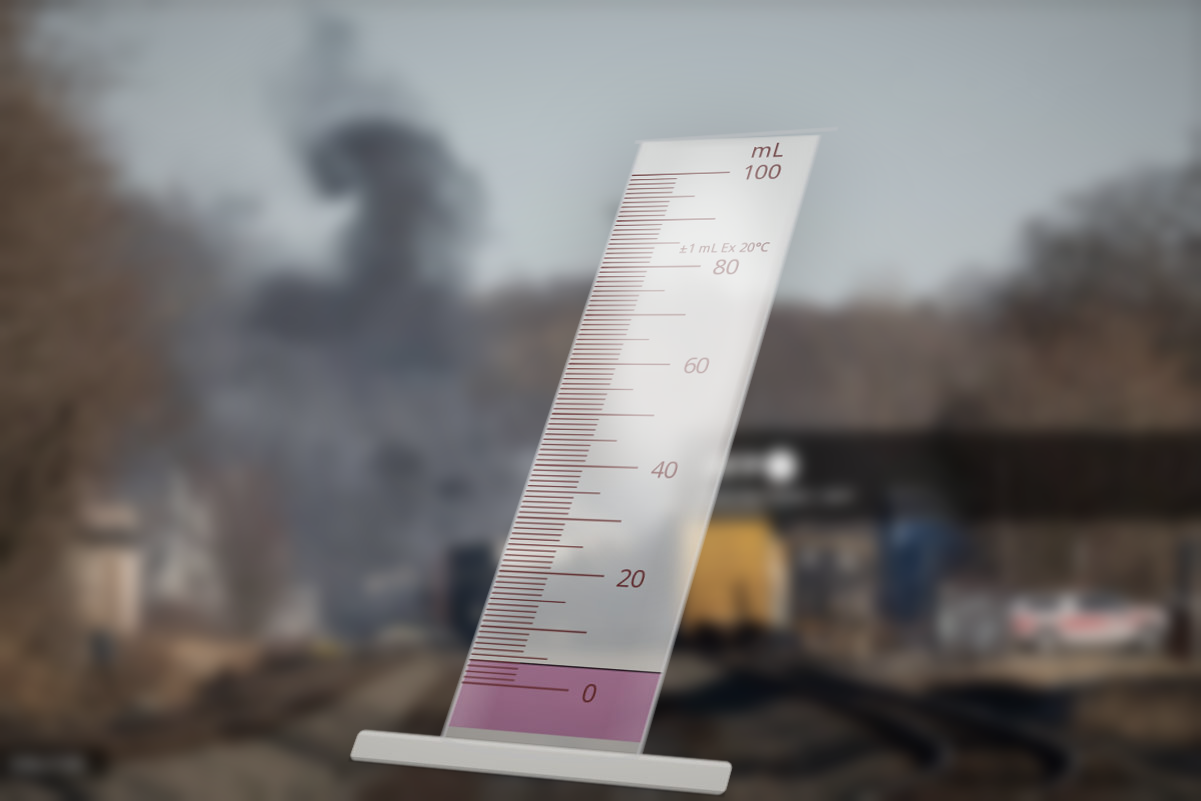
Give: 4 mL
